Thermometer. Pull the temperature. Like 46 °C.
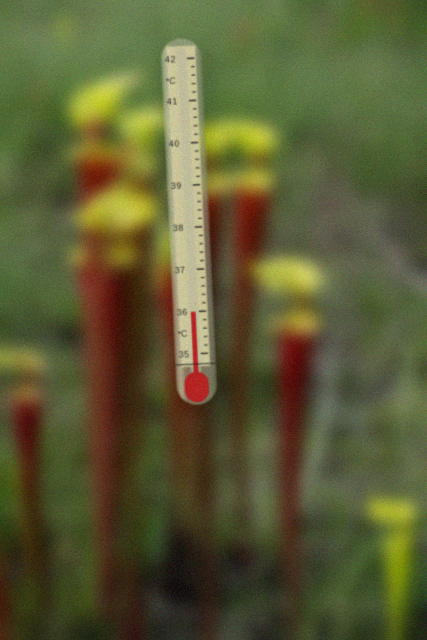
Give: 36 °C
